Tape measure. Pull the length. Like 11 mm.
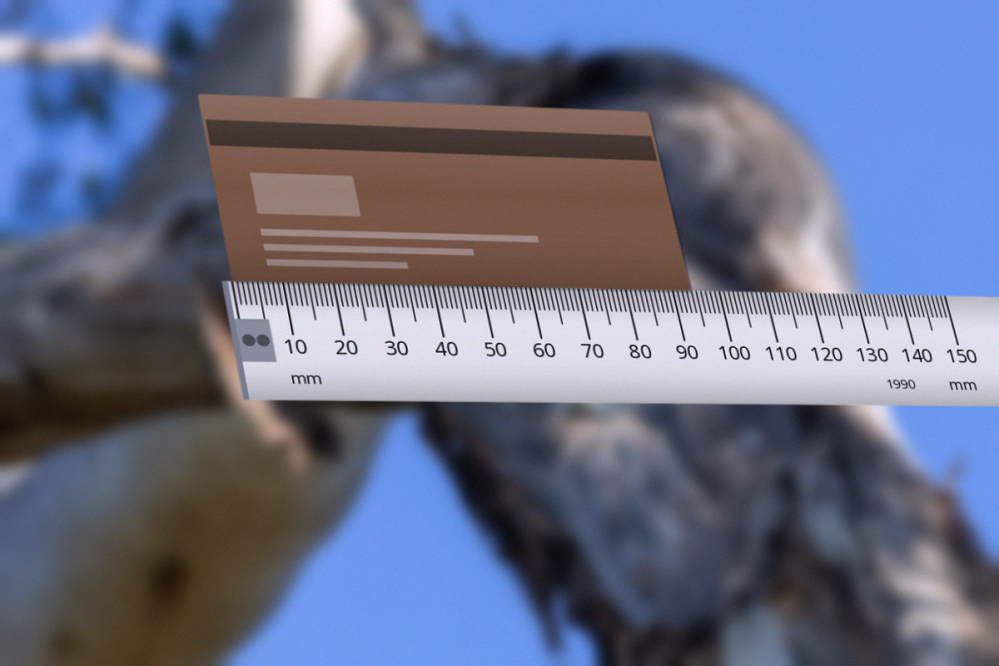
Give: 94 mm
